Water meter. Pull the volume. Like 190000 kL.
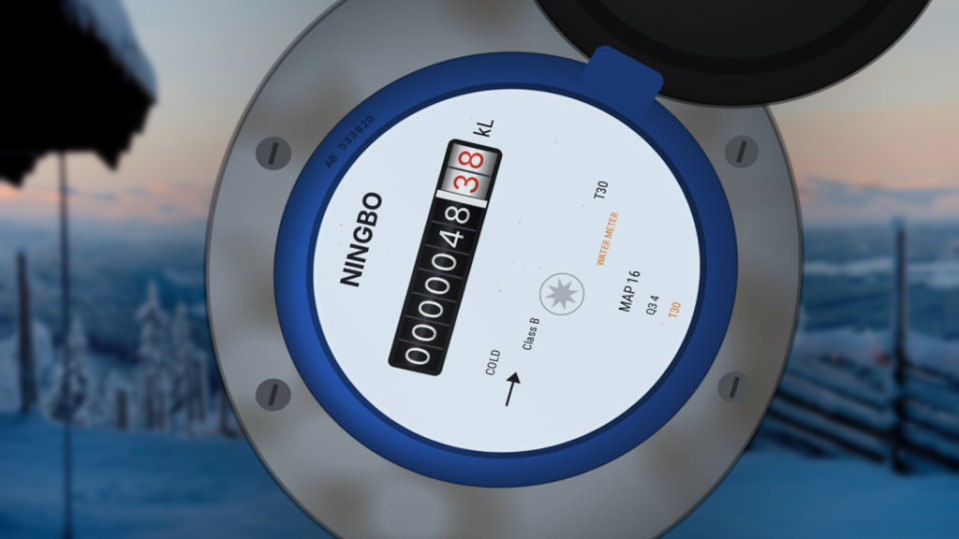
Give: 48.38 kL
